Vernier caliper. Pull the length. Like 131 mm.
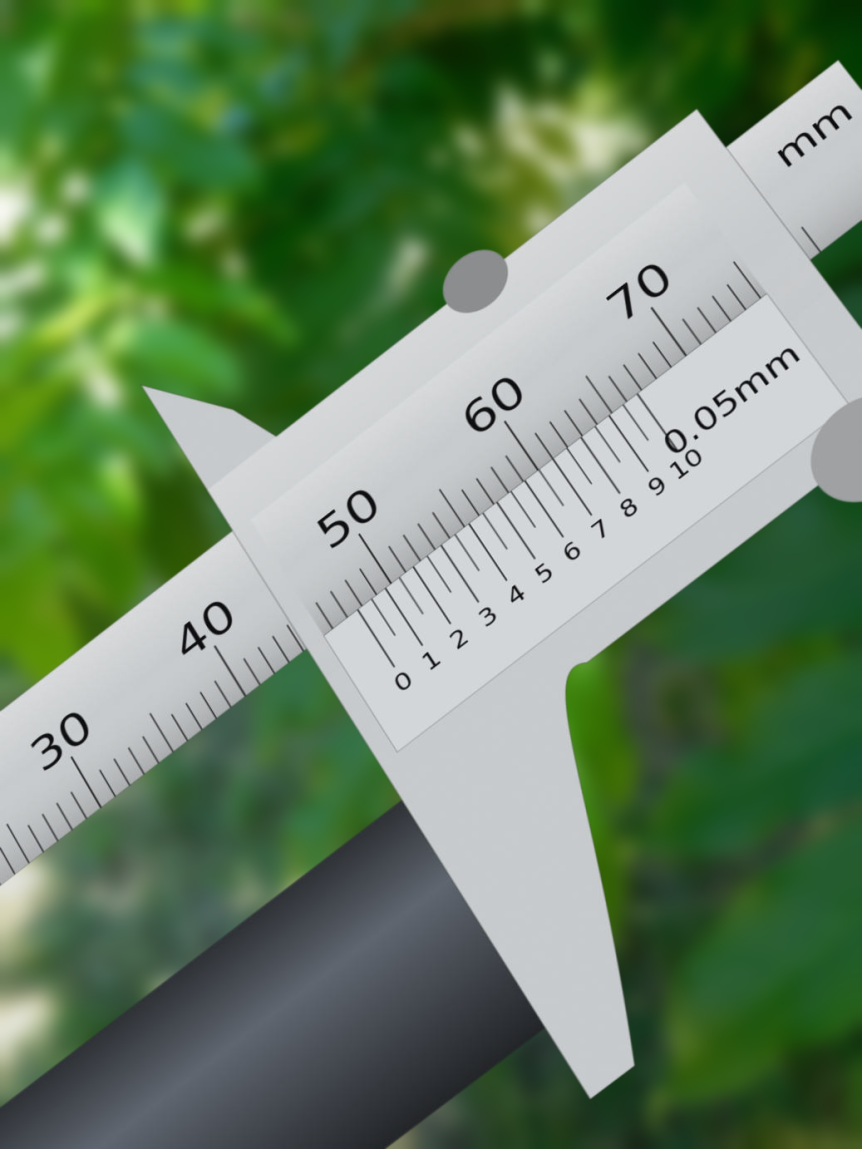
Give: 47.7 mm
